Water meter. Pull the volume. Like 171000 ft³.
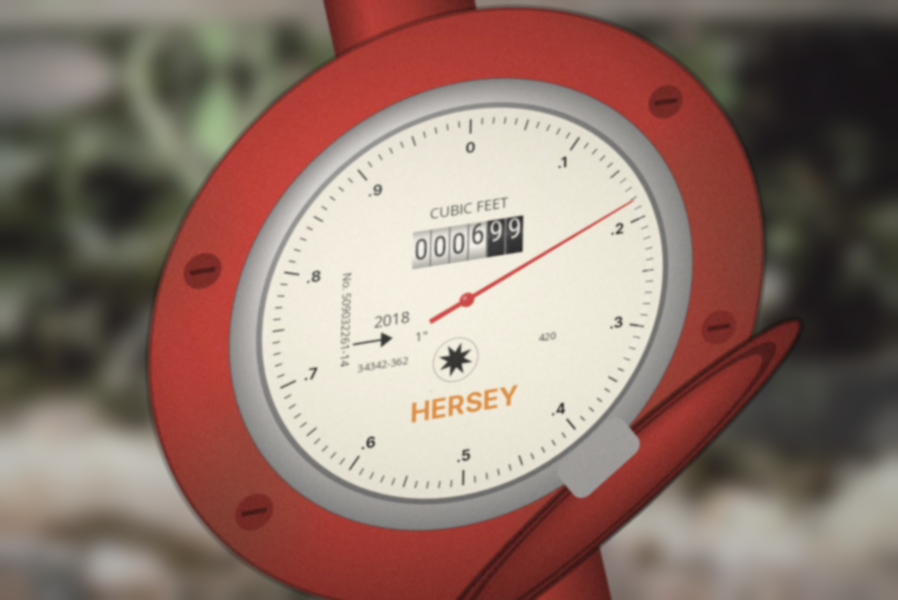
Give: 699.18 ft³
